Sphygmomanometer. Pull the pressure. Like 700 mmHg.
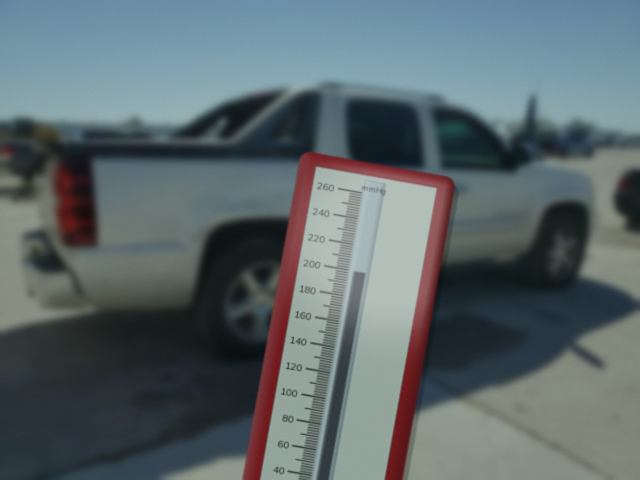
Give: 200 mmHg
